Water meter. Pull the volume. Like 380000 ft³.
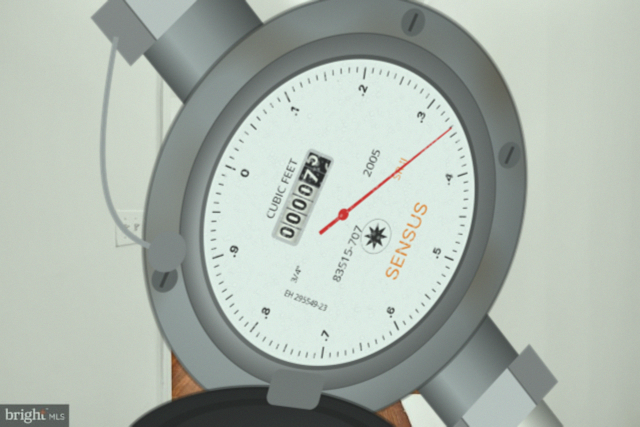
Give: 75.34 ft³
